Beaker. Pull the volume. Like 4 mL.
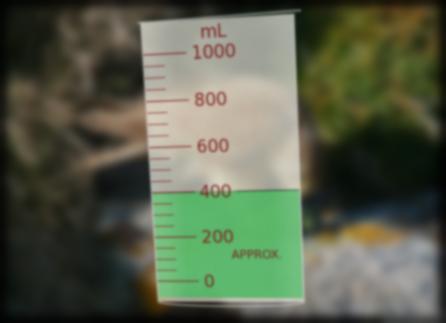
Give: 400 mL
